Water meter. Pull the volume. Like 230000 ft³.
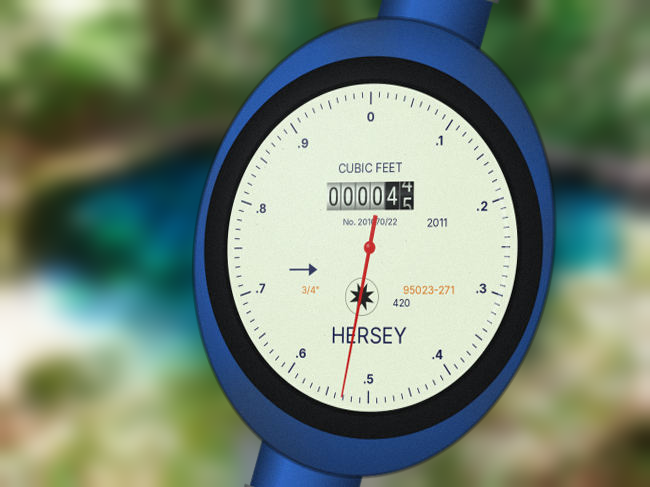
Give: 44.53 ft³
